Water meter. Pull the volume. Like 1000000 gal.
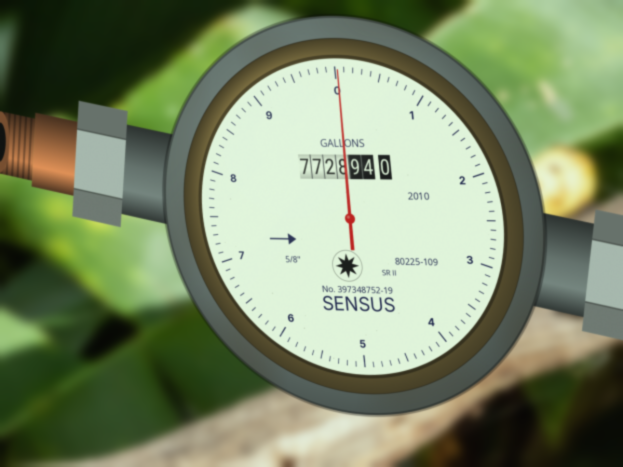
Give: 7728940.0 gal
